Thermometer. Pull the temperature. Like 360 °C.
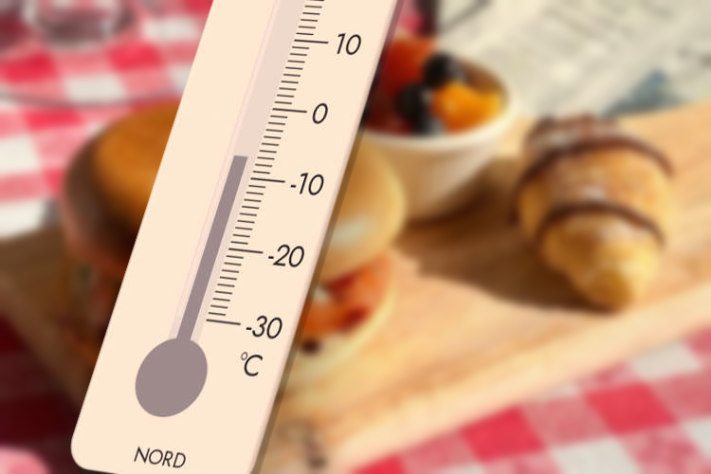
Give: -7 °C
